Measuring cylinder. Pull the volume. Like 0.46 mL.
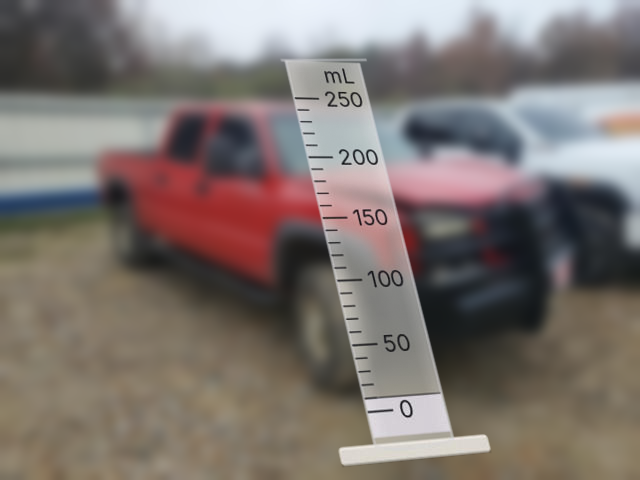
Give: 10 mL
